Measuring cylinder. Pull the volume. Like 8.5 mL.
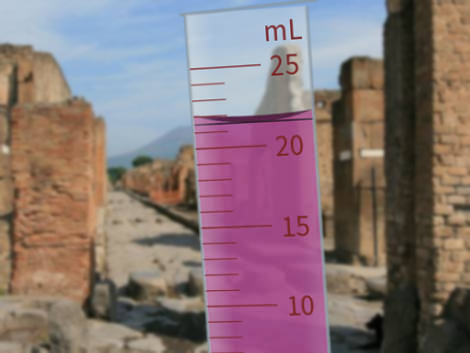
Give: 21.5 mL
